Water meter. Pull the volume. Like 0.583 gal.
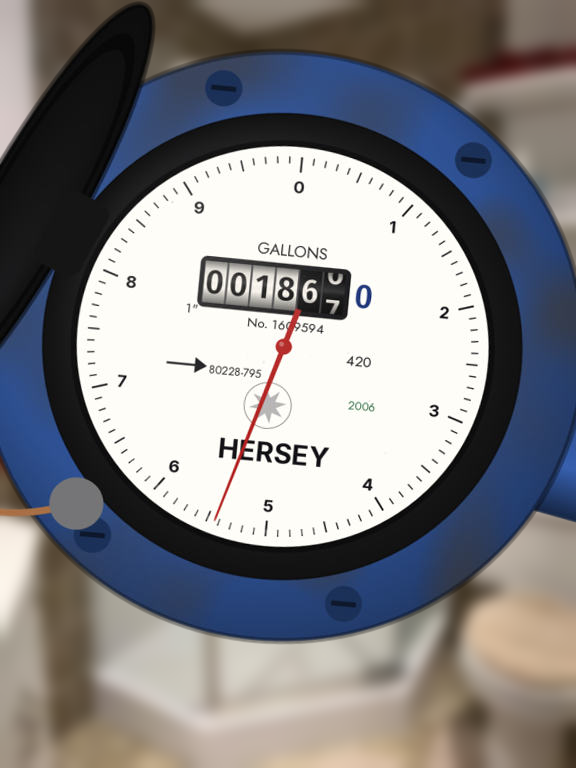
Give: 18665.4 gal
